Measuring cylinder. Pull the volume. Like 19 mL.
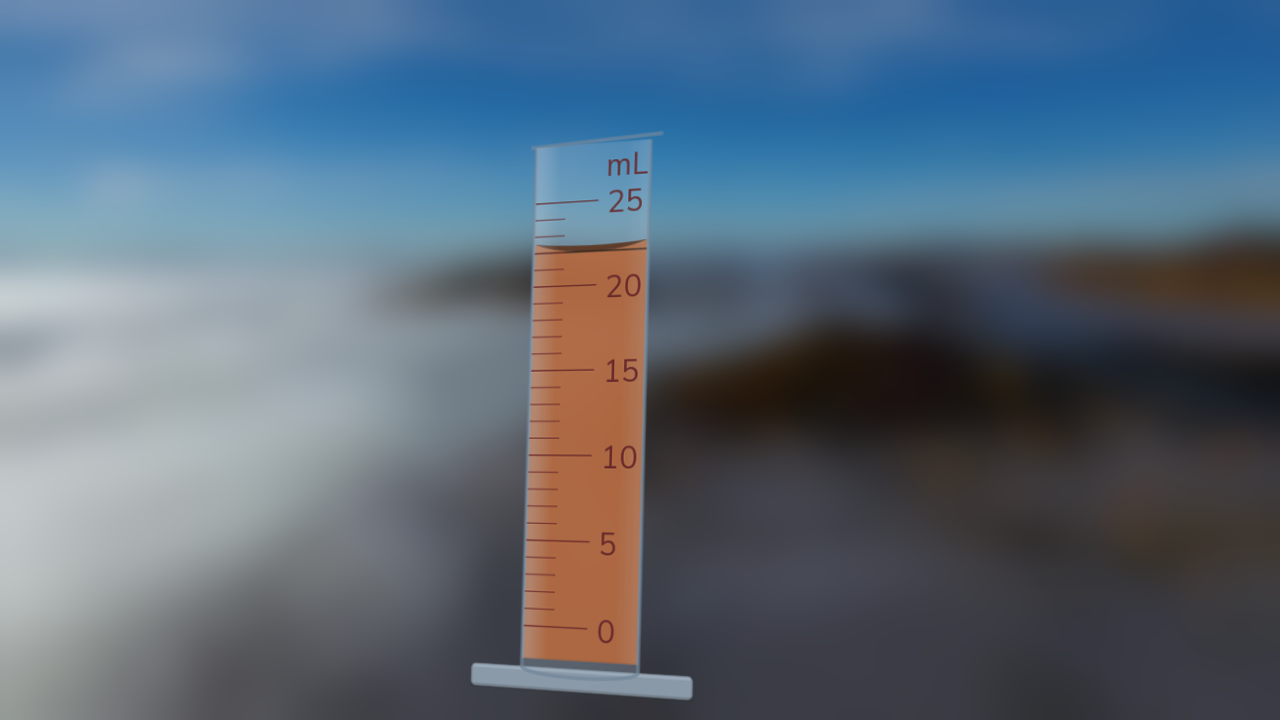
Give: 22 mL
